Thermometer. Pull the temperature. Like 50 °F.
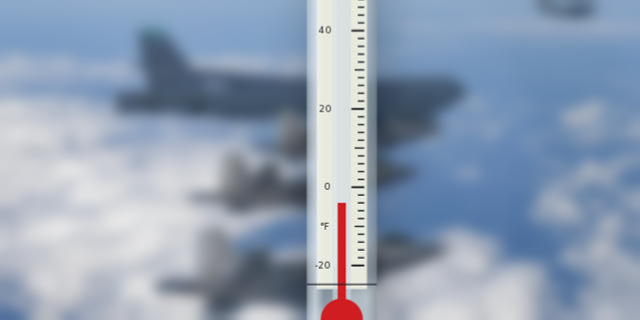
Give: -4 °F
